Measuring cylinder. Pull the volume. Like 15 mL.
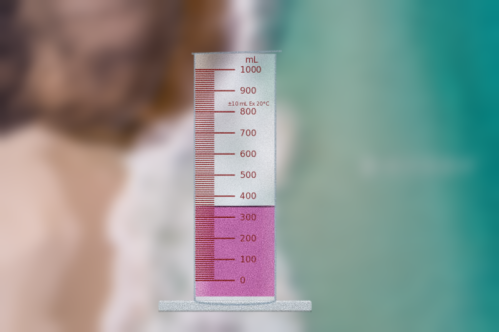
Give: 350 mL
